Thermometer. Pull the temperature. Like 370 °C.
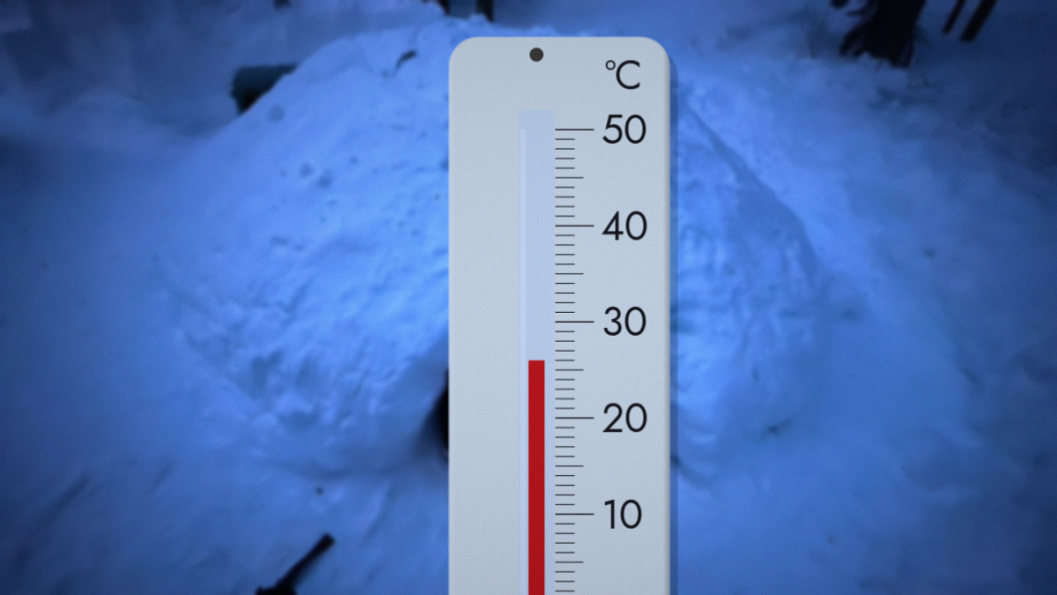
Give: 26 °C
